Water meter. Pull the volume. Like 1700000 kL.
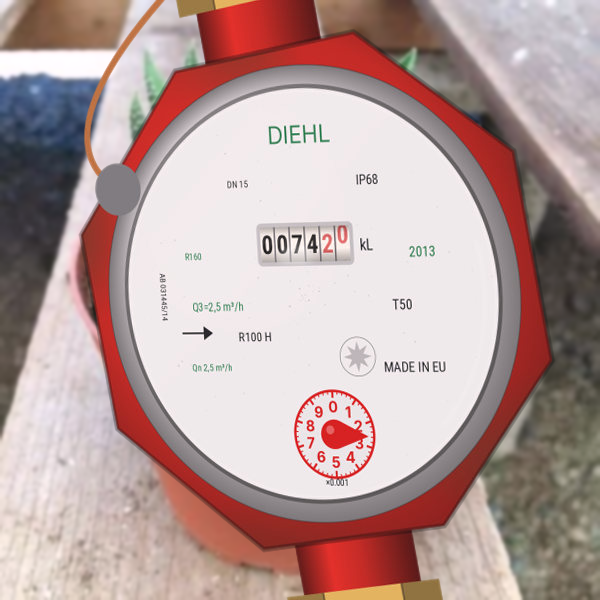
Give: 74.202 kL
